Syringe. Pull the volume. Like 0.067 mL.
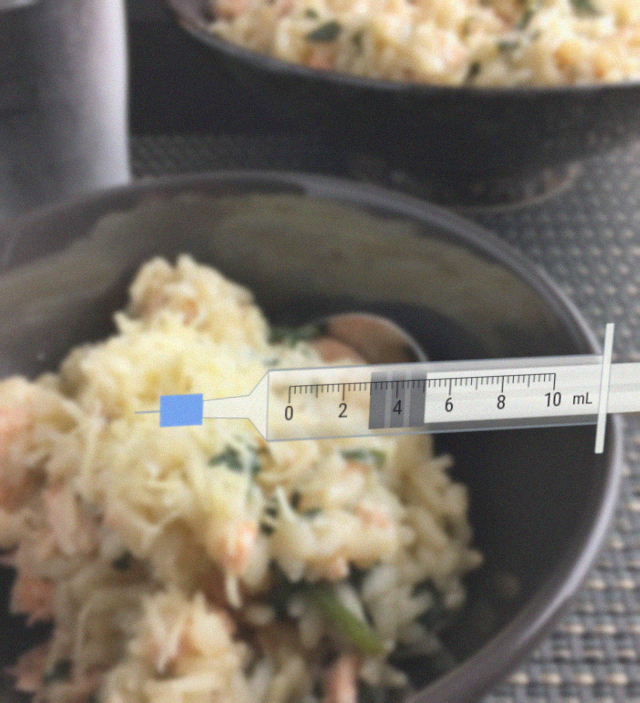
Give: 3 mL
